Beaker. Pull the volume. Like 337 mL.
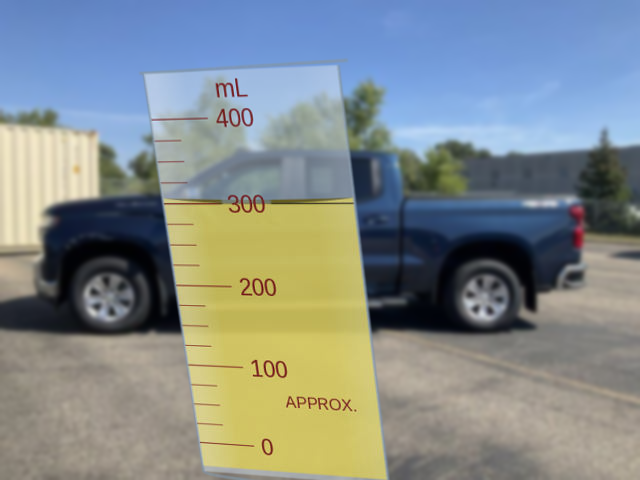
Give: 300 mL
